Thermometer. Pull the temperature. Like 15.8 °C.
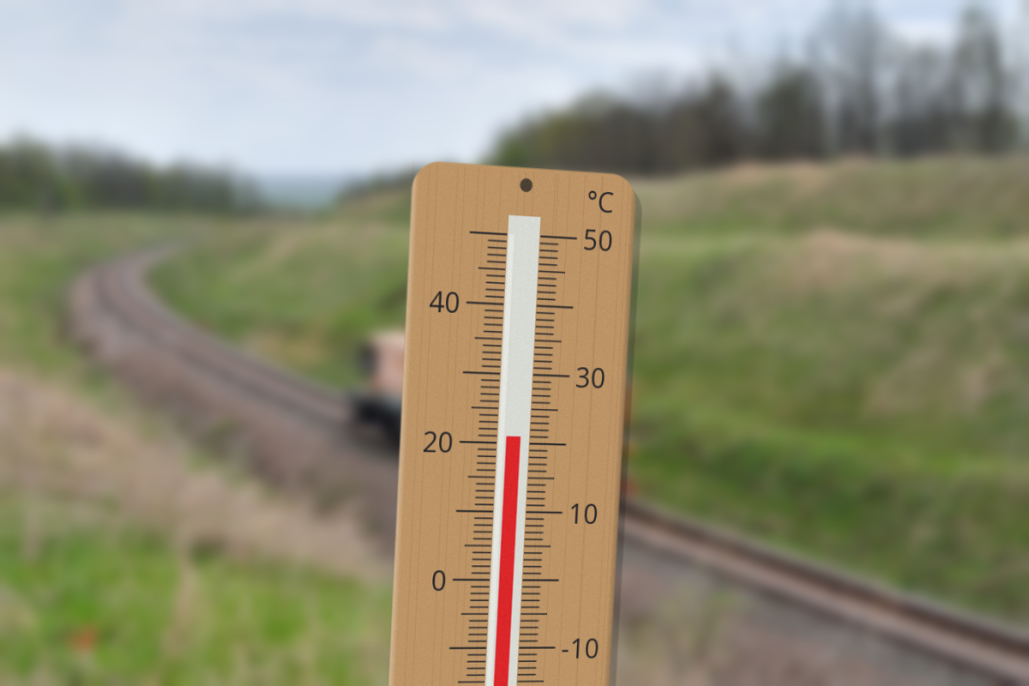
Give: 21 °C
